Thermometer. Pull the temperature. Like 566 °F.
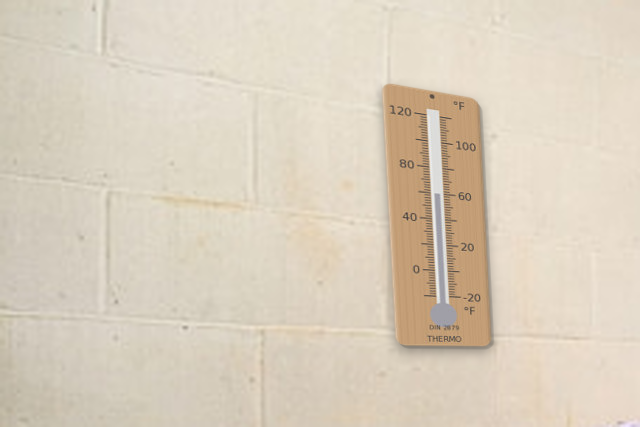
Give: 60 °F
